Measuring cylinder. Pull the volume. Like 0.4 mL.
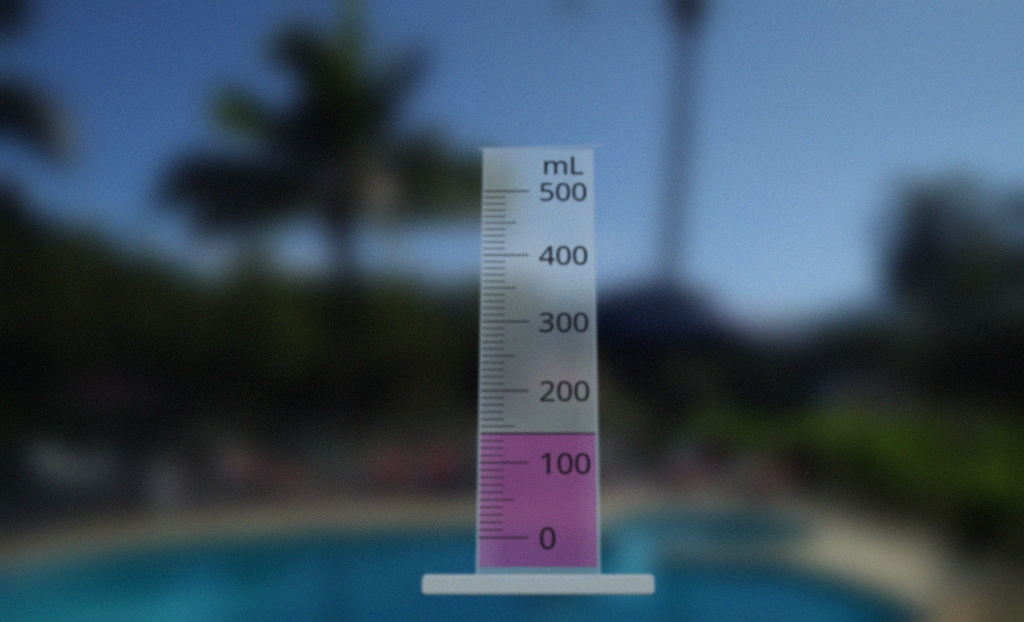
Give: 140 mL
